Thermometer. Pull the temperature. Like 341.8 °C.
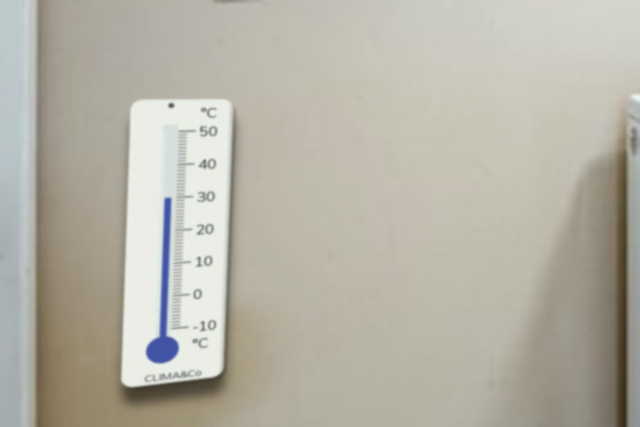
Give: 30 °C
